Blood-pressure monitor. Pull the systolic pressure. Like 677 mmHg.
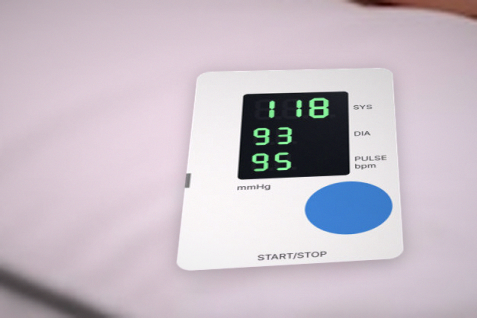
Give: 118 mmHg
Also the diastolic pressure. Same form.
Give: 93 mmHg
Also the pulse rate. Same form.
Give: 95 bpm
